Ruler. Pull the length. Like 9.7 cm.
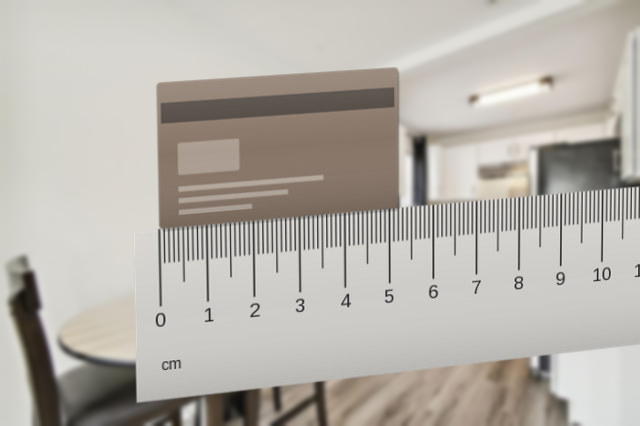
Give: 5.2 cm
